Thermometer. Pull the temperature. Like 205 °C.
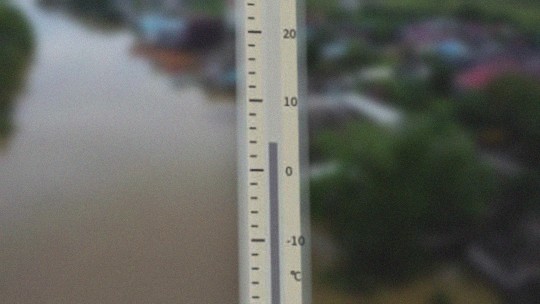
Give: 4 °C
